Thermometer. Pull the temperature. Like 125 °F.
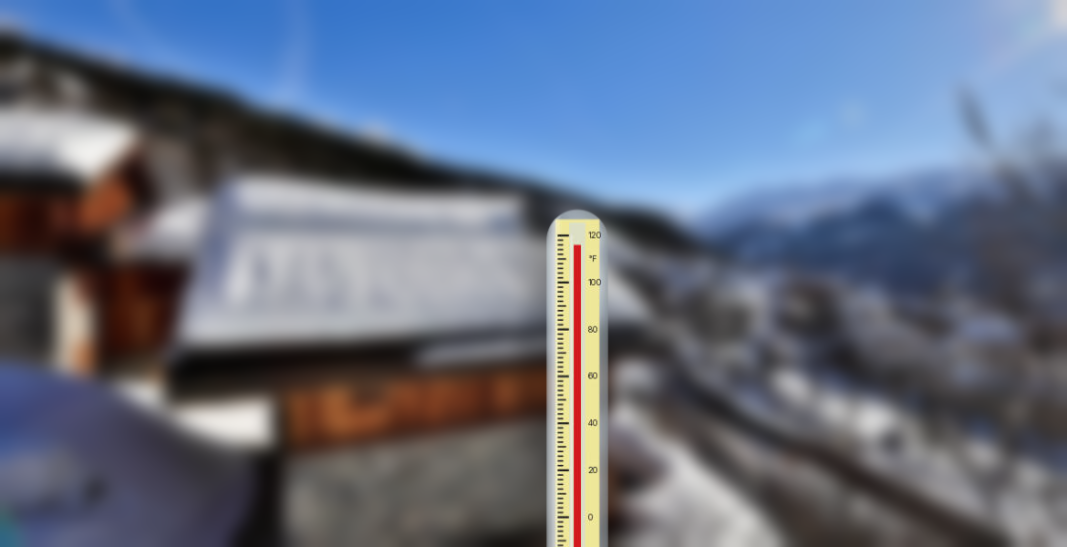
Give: 116 °F
